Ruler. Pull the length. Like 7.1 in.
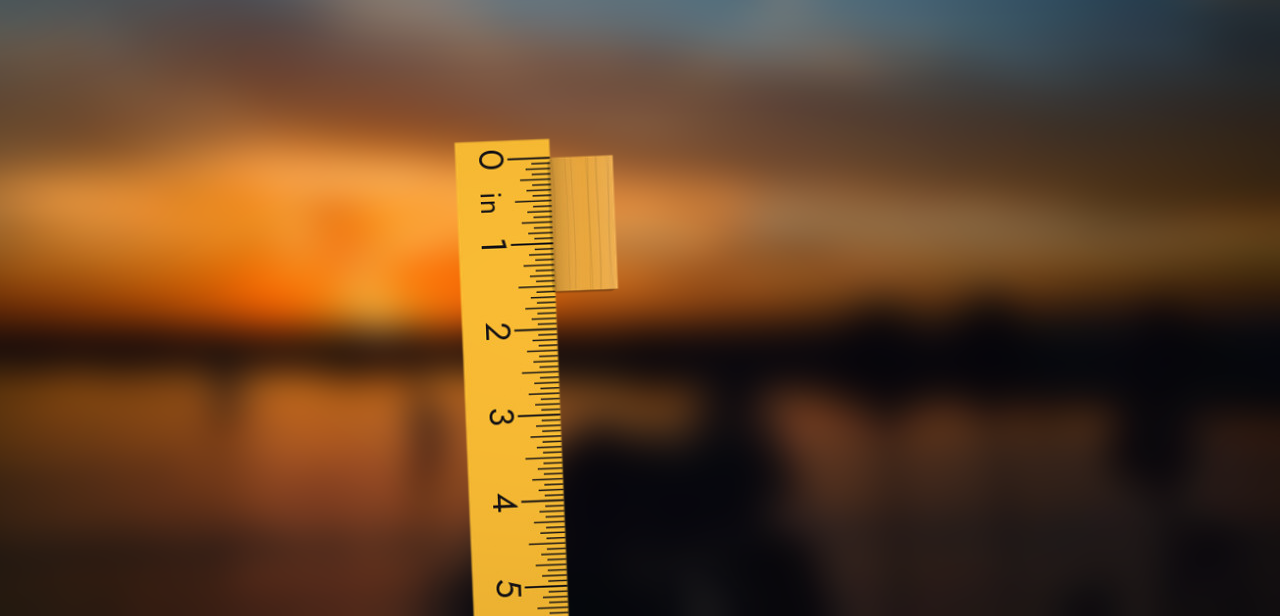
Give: 1.5625 in
